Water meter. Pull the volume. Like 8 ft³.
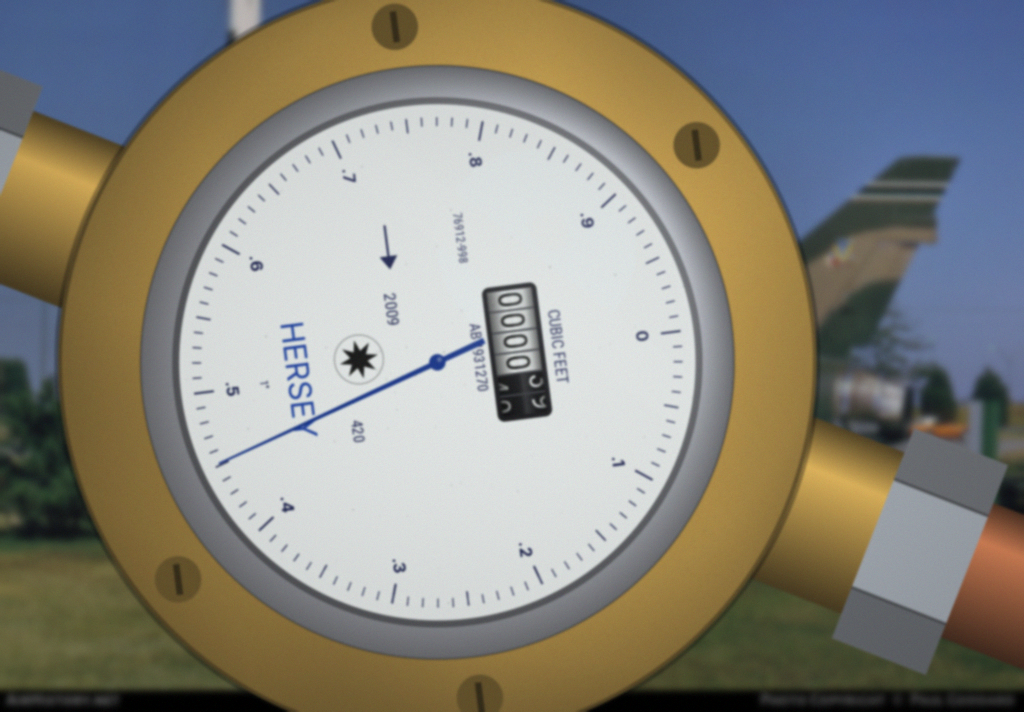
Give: 39.45 ft³
